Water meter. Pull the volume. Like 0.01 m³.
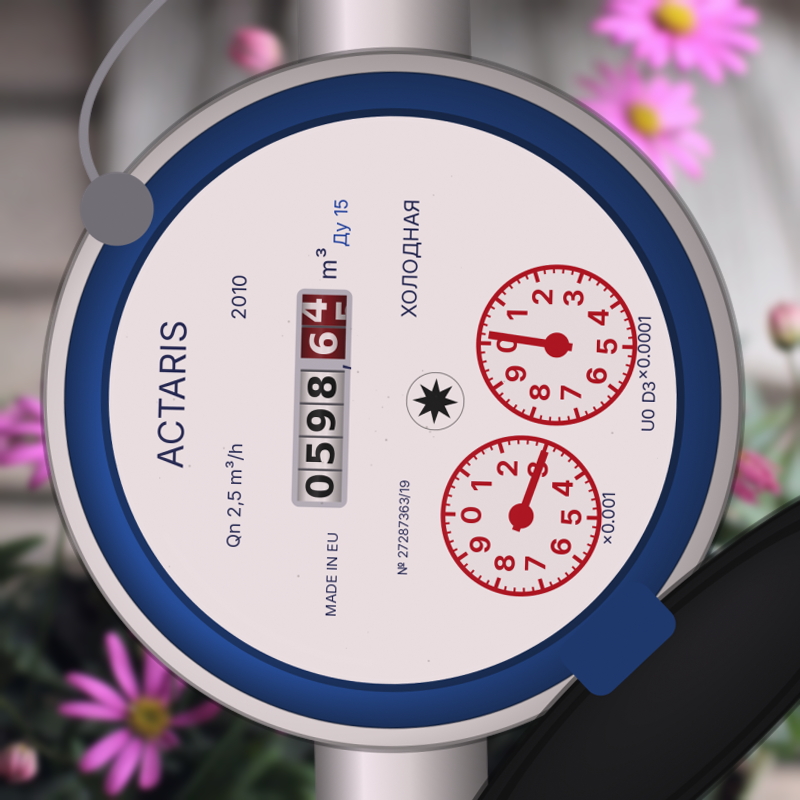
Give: 598.6430 m³
